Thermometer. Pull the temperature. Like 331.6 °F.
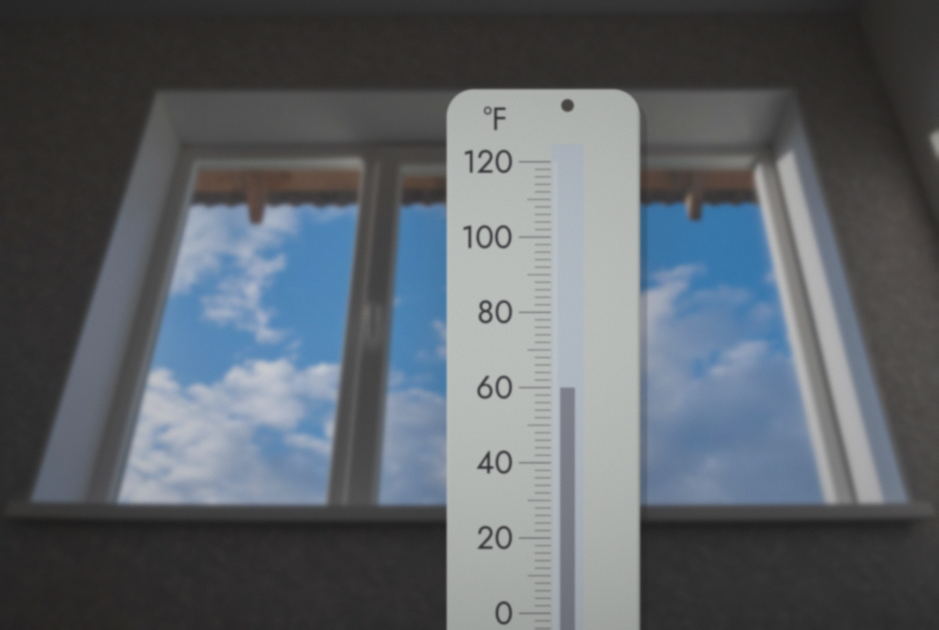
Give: 60 °F
